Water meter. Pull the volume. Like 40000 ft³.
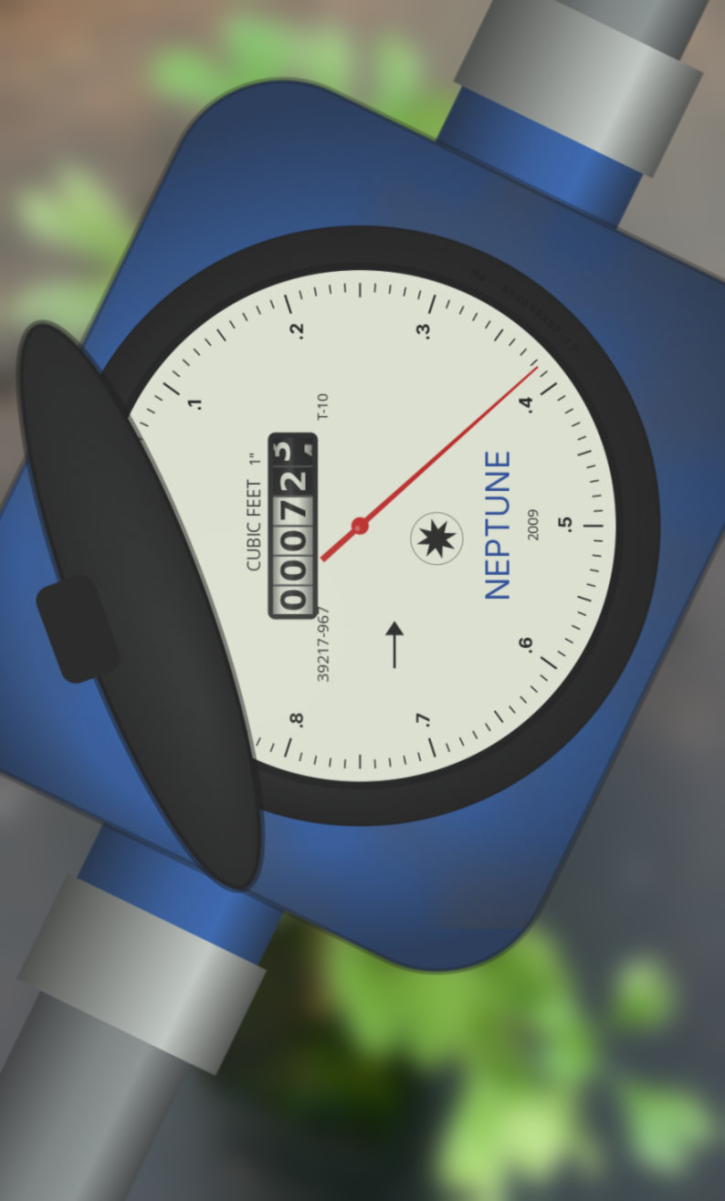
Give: 723.38 ft³
